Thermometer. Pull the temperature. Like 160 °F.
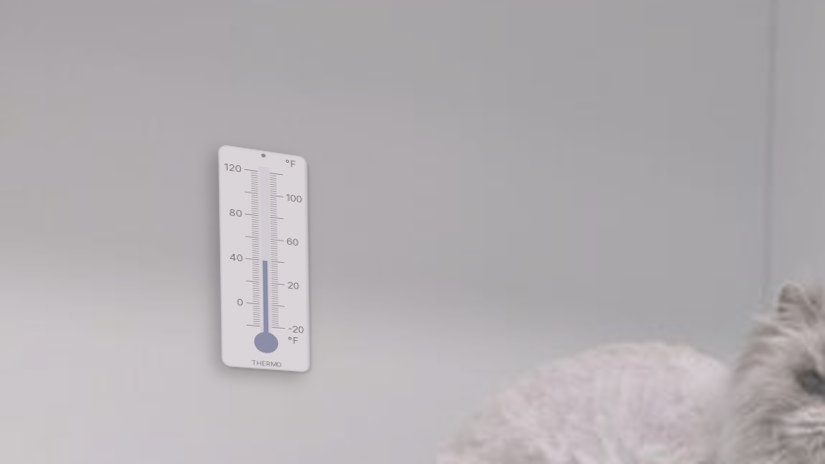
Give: 40 °F
